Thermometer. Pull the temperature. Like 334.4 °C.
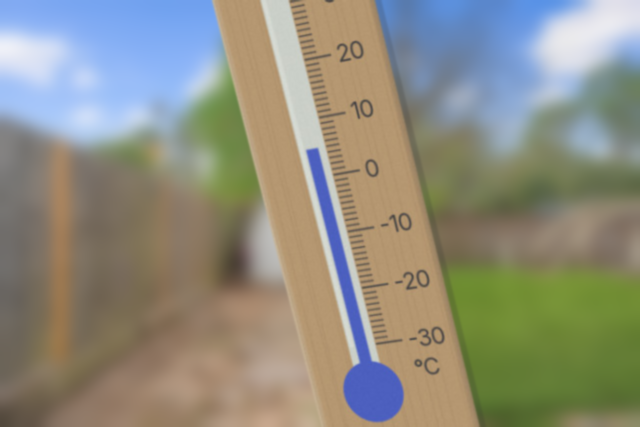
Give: 5 °C
